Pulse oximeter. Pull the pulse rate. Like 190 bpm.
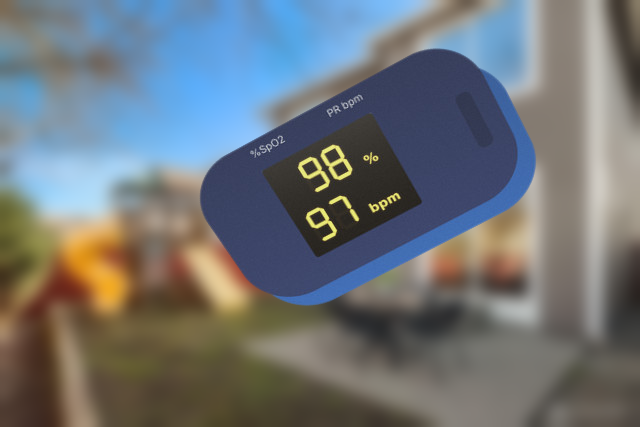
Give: 97 bpm
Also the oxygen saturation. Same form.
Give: 98 %
